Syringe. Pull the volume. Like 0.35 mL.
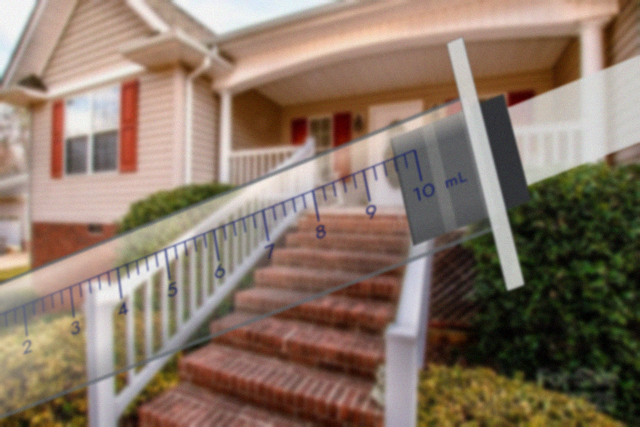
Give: 9.6 mL
